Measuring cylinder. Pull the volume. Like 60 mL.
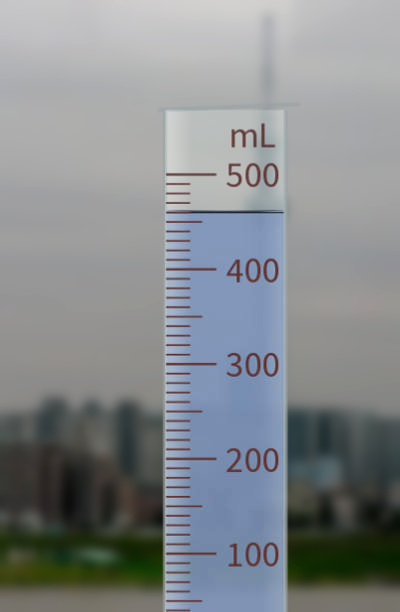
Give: 460 mL
